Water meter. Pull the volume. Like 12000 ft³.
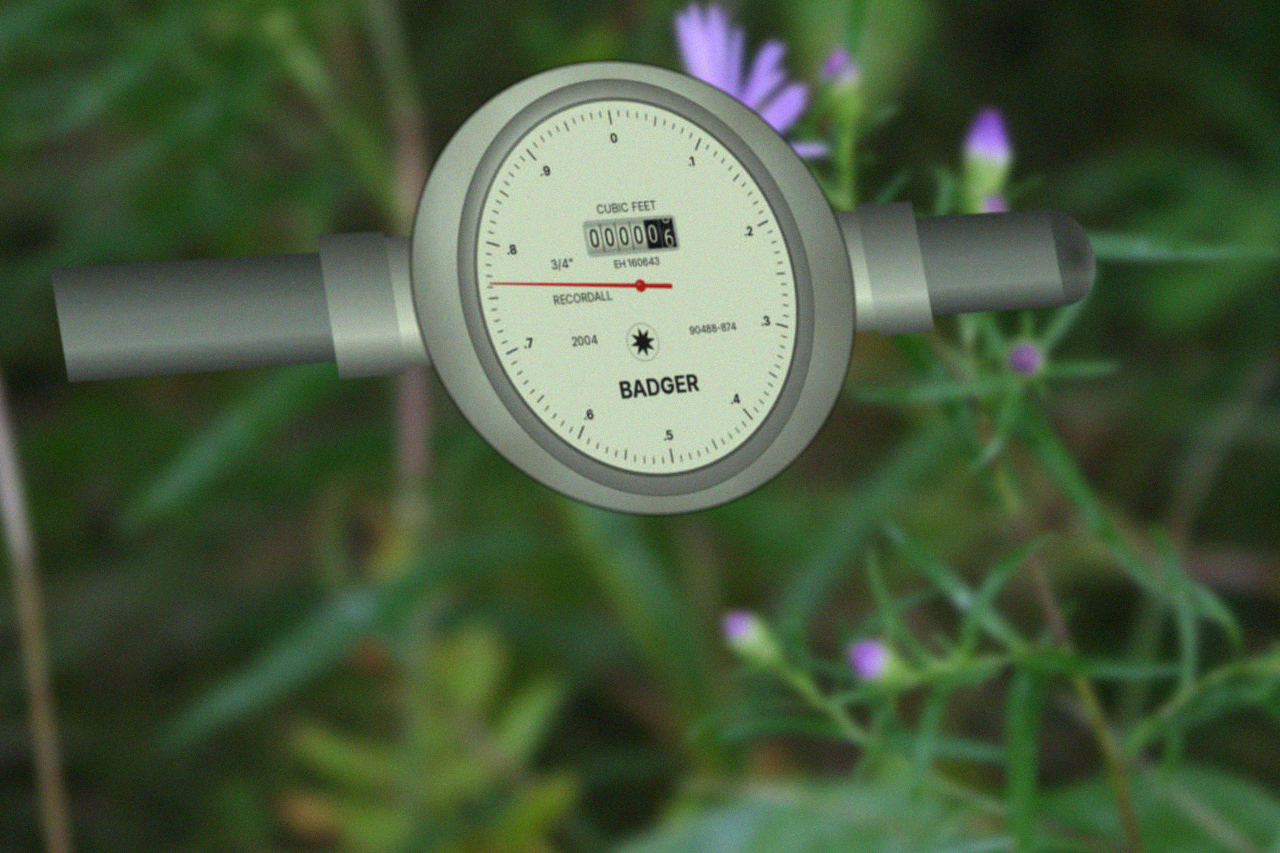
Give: 5.76 ft³
